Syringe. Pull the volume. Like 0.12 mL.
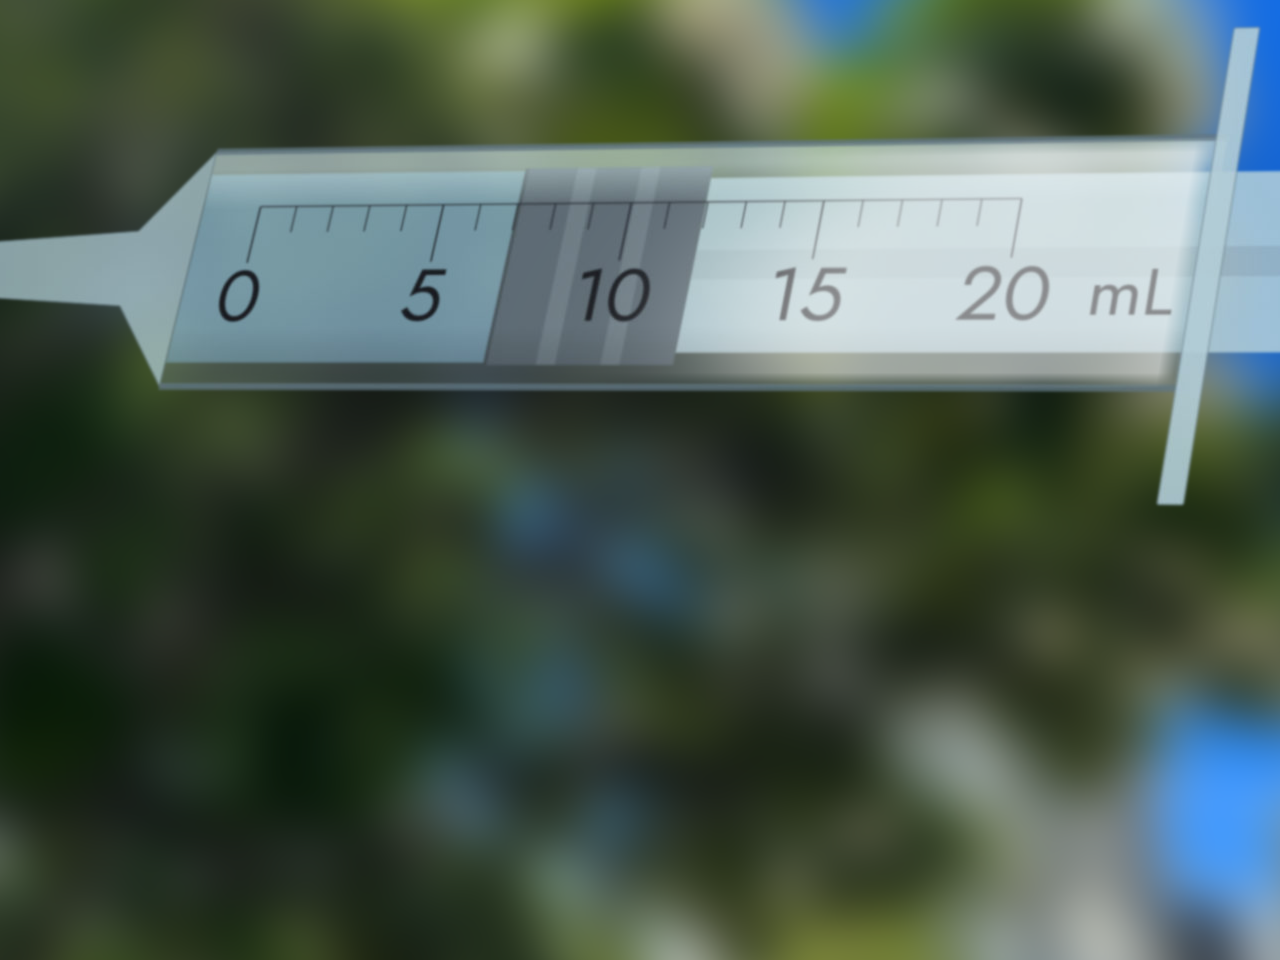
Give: 7 mL
